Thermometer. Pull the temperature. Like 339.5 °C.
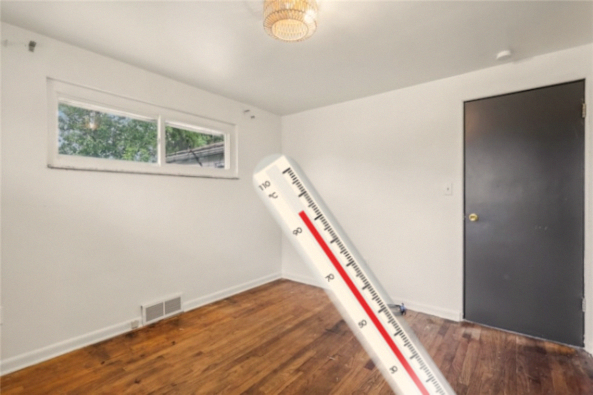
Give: 95 °C
